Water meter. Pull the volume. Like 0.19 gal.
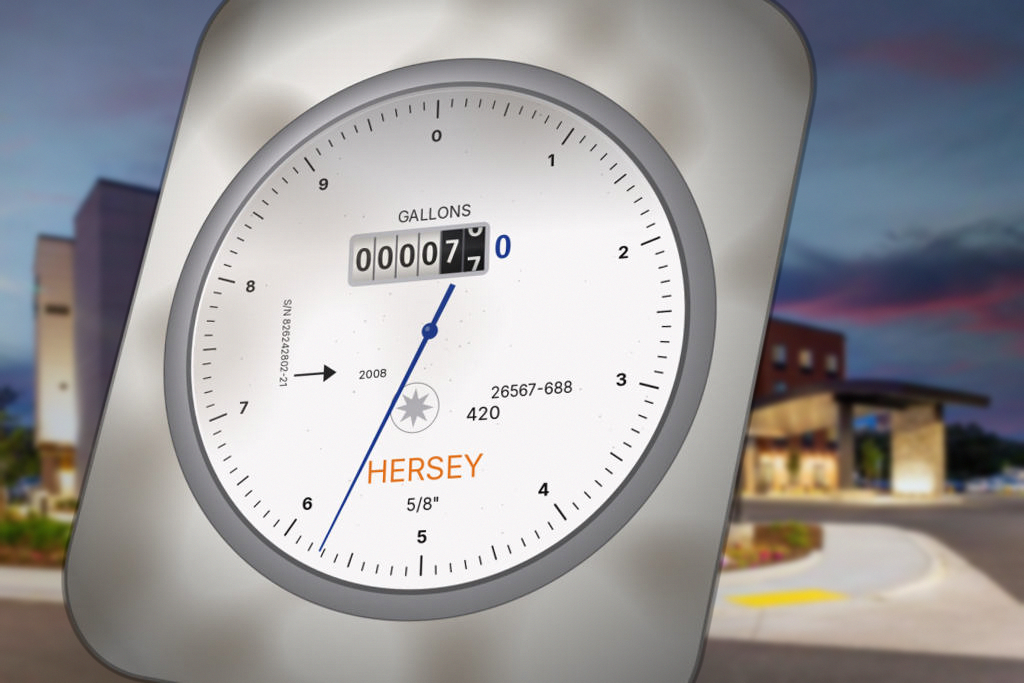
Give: 765.7 gal
